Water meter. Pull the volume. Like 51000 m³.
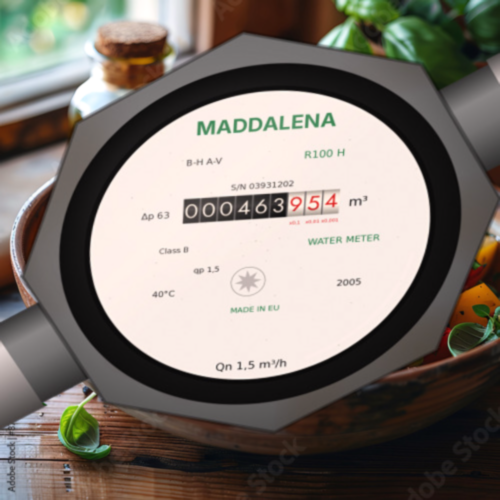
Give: 463.954 m³
